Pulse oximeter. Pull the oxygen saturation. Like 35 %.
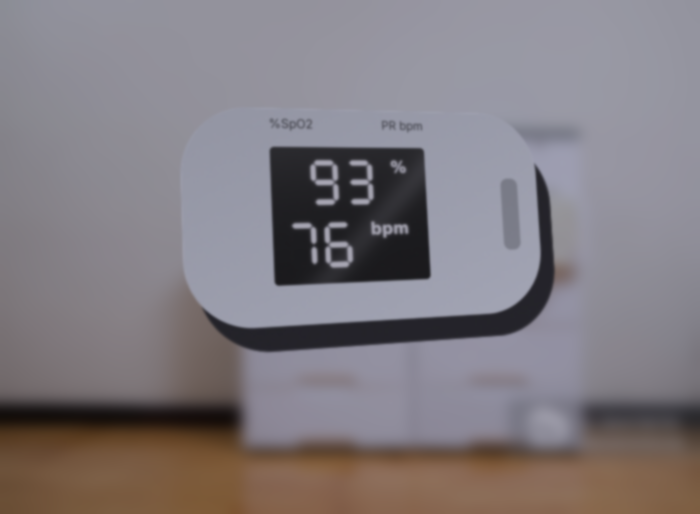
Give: 93 %
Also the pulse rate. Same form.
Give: 76 bpm
